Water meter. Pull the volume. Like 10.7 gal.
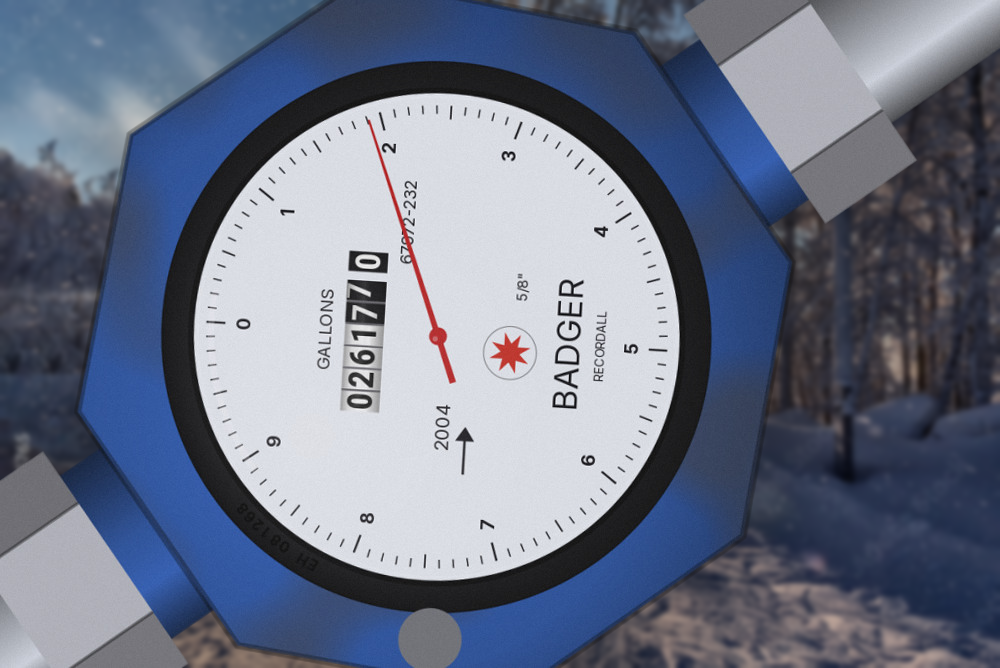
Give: 261771.9 gal
